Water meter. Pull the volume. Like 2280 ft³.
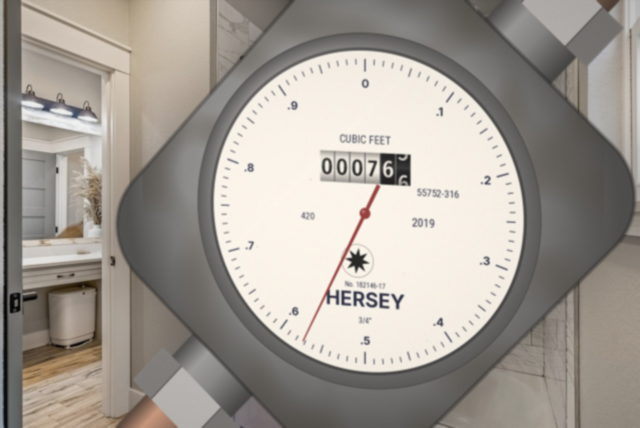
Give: 765.57 ft³
